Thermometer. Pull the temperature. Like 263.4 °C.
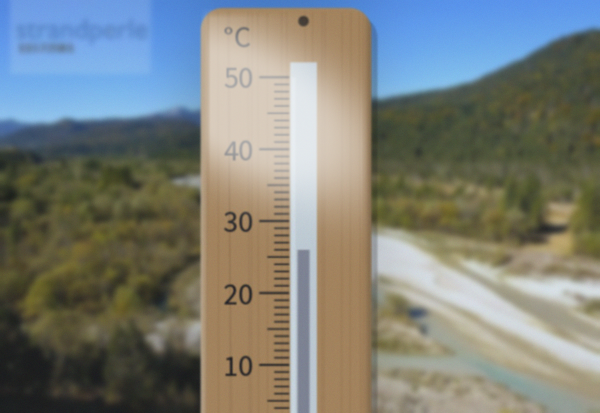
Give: 26 °C
